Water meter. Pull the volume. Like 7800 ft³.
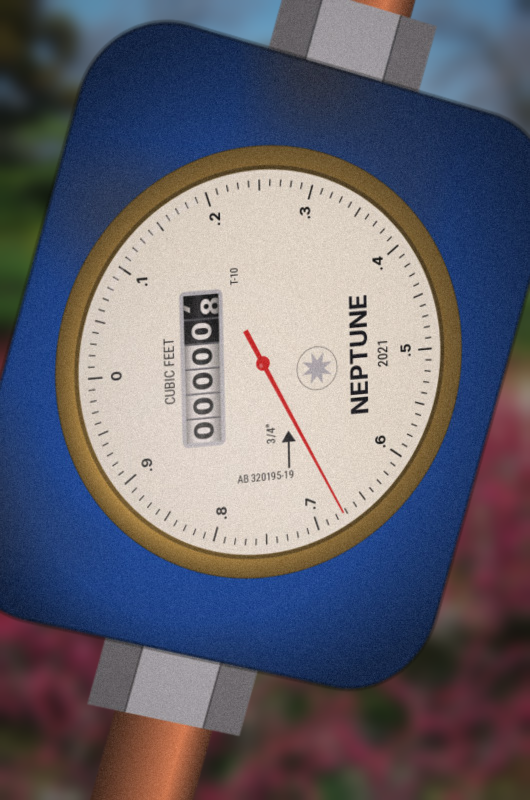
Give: 7.67 ft³
